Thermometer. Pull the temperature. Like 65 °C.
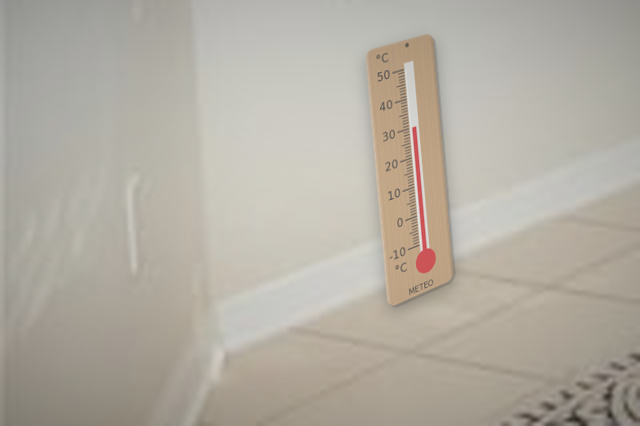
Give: 30 °C
